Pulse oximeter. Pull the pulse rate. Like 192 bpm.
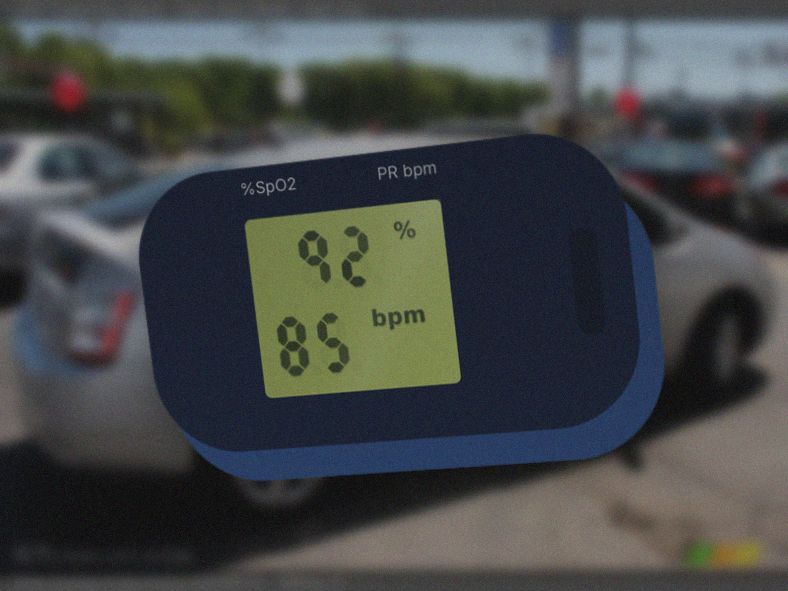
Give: 85 bpm
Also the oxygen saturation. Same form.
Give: 92 %
